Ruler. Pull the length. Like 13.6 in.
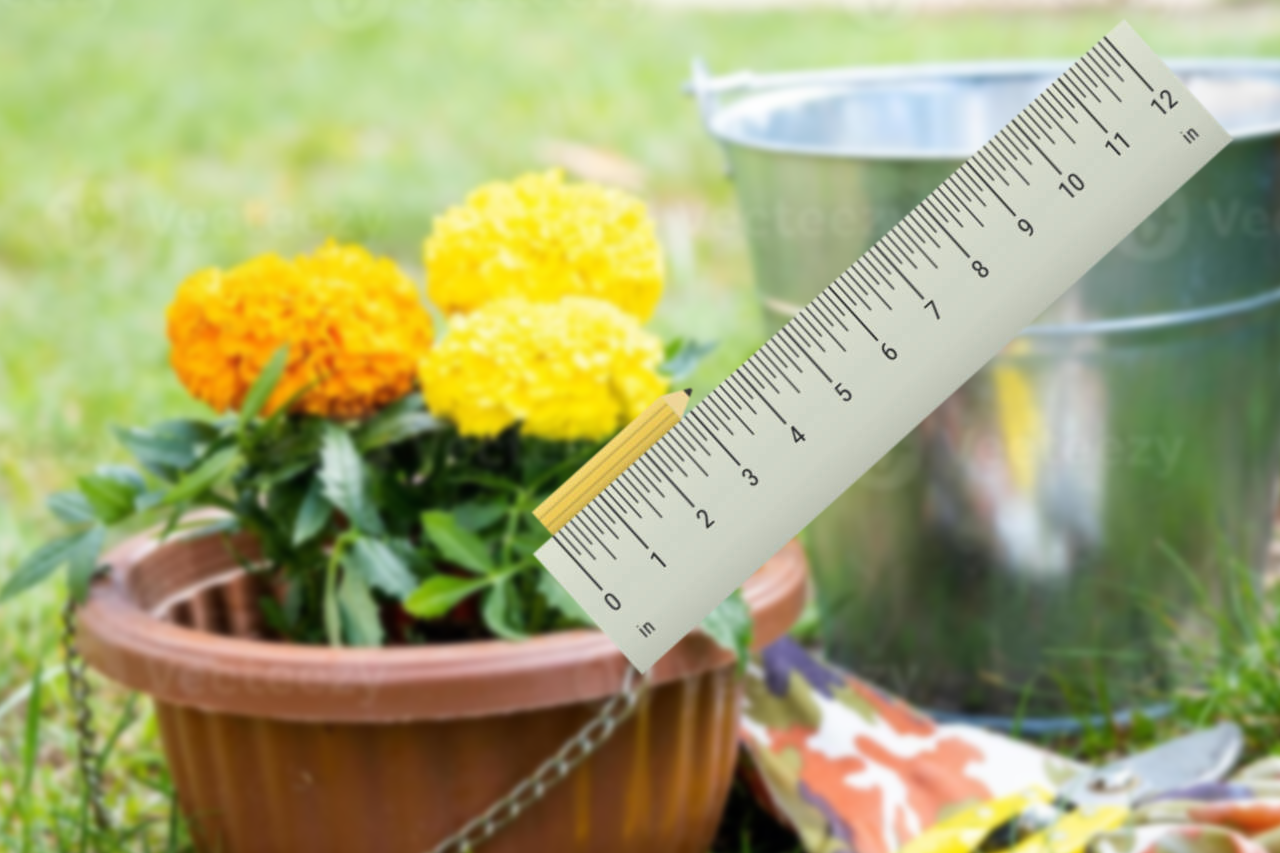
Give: 3.25 in
